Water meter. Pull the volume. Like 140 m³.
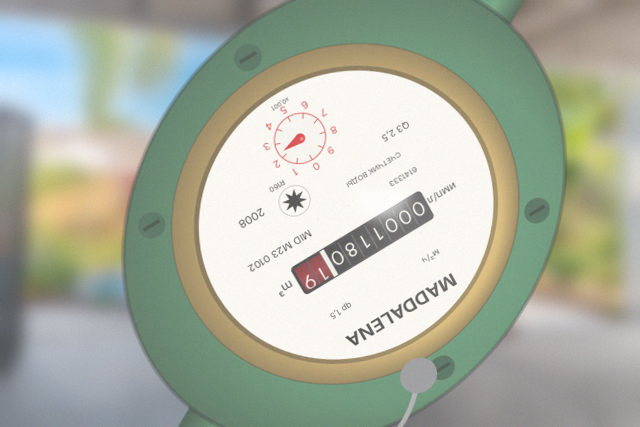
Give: 1180.192 m³
